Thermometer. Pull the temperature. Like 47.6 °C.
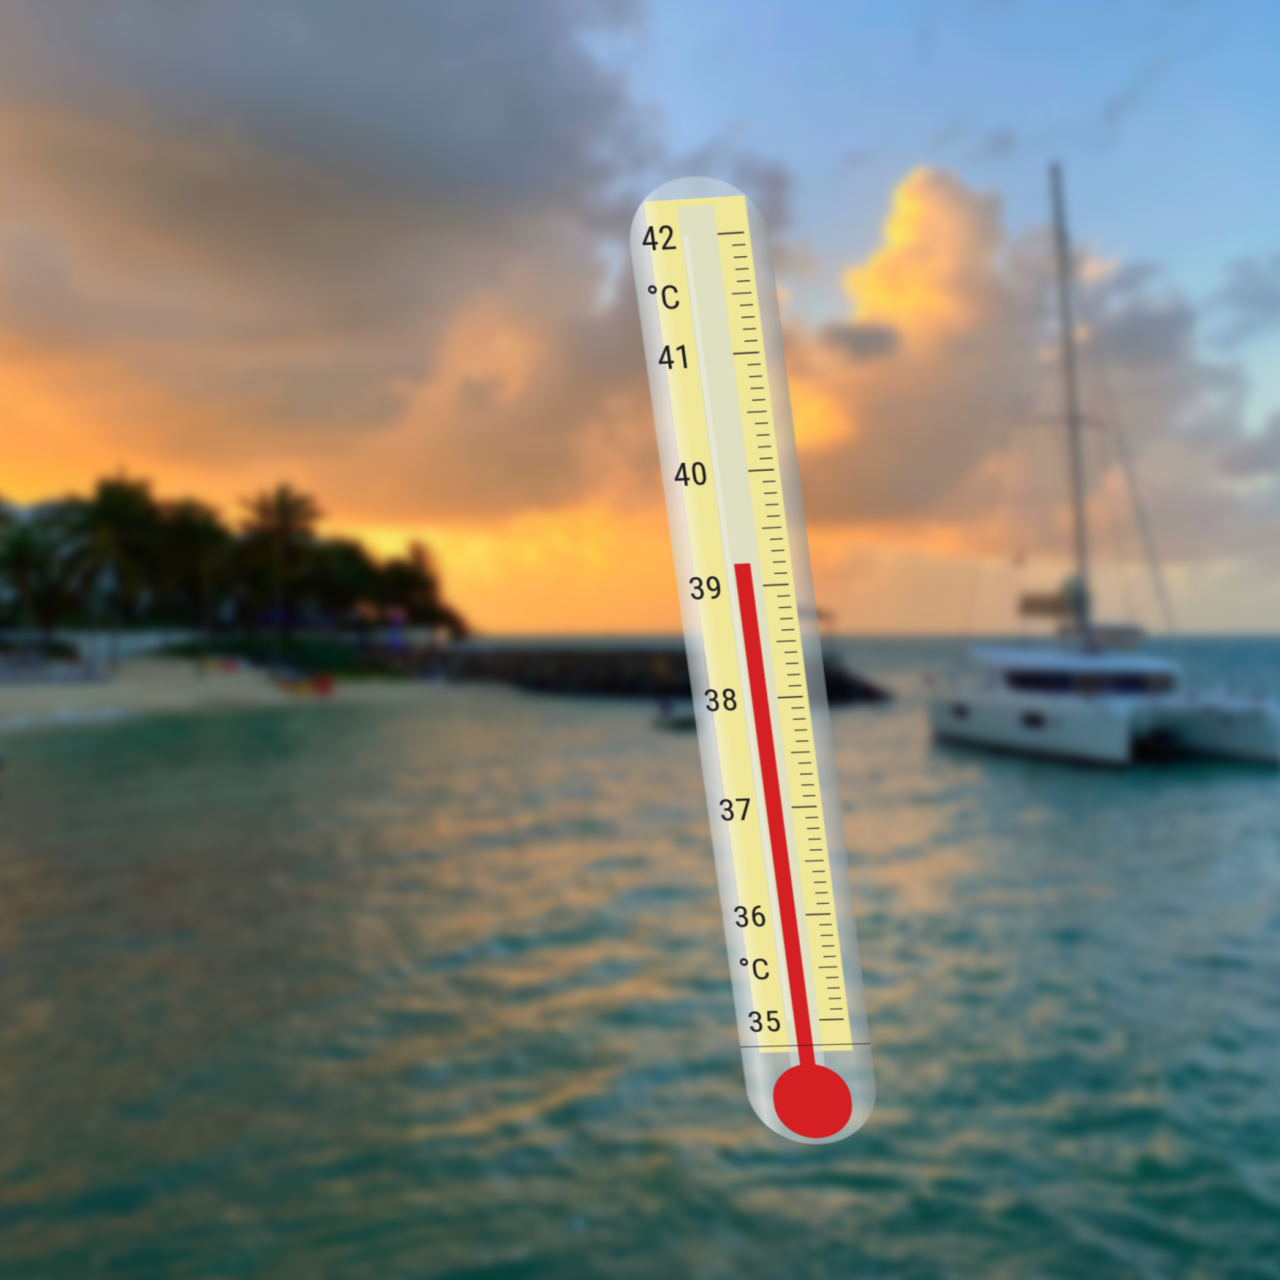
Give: 39.2 °C
